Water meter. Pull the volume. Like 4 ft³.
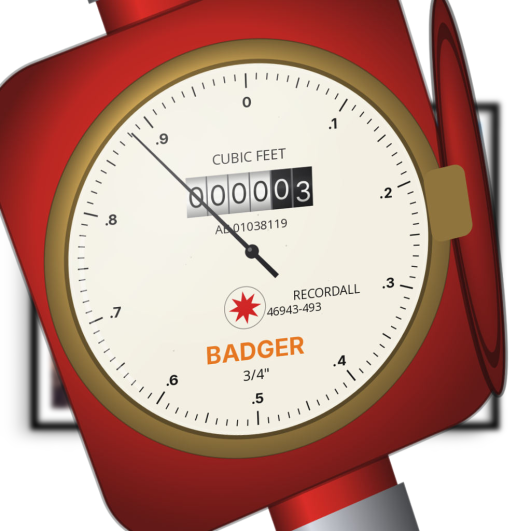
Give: 2.88 ft³
